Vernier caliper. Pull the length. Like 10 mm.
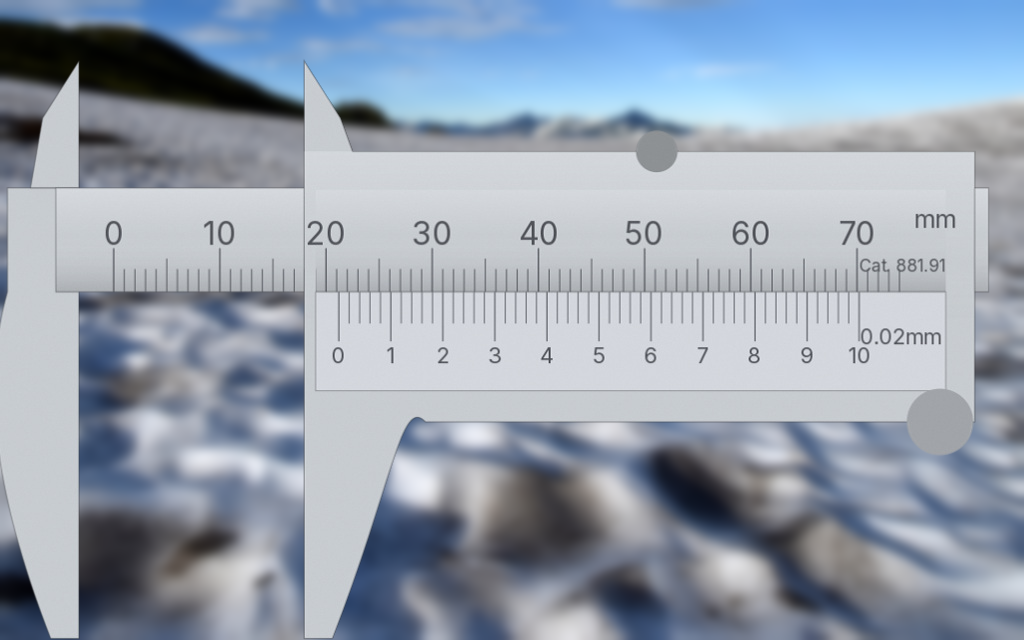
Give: 21.2 mm
